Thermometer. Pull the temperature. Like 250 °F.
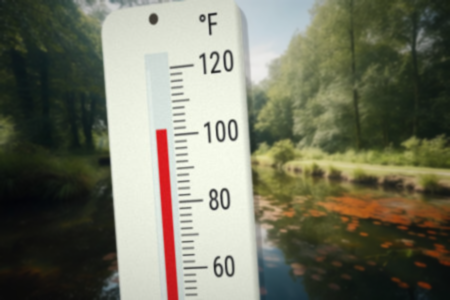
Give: 102 °F
